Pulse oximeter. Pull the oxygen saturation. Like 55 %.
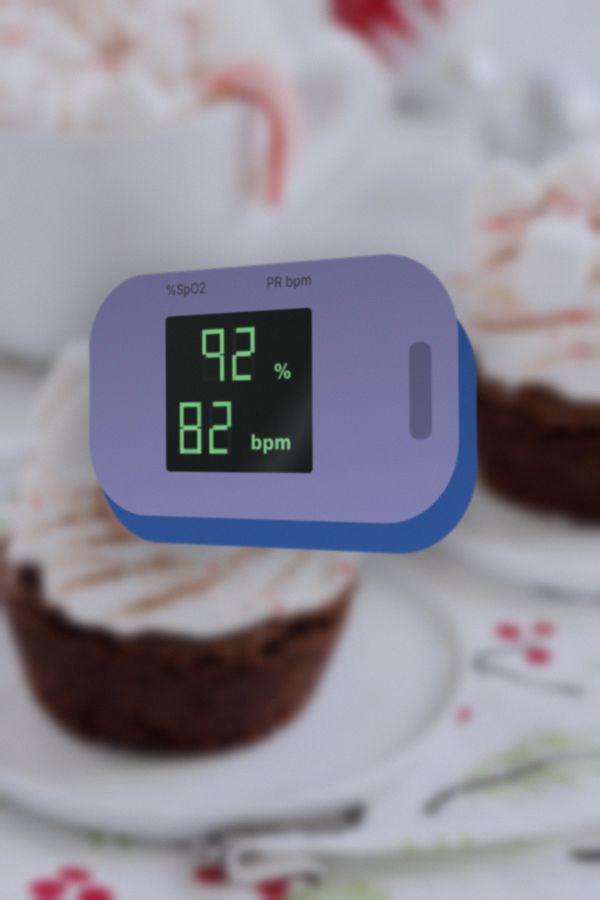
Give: 92 %
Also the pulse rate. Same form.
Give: 82 bpm
